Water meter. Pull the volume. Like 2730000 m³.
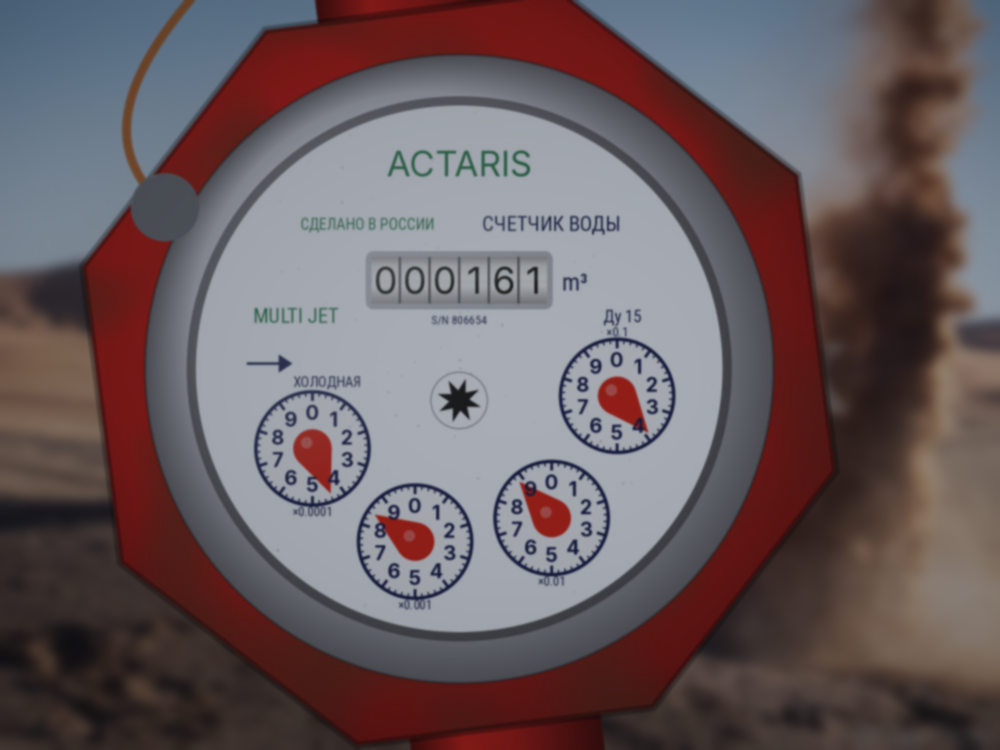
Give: 161.3884 m³
